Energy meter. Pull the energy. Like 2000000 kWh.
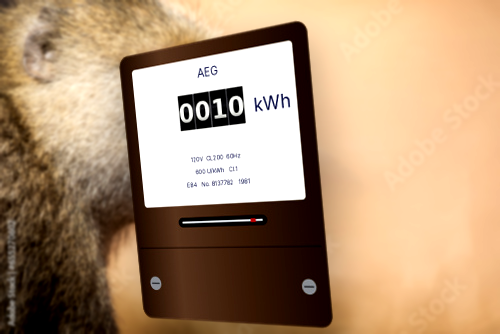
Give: 10 kWh
